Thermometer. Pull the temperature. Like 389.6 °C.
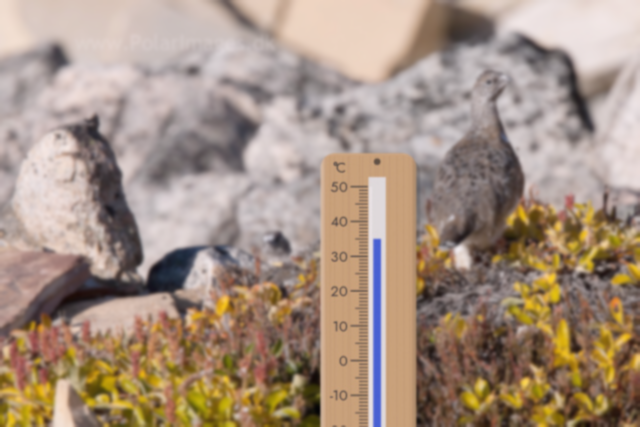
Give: 35 °C
